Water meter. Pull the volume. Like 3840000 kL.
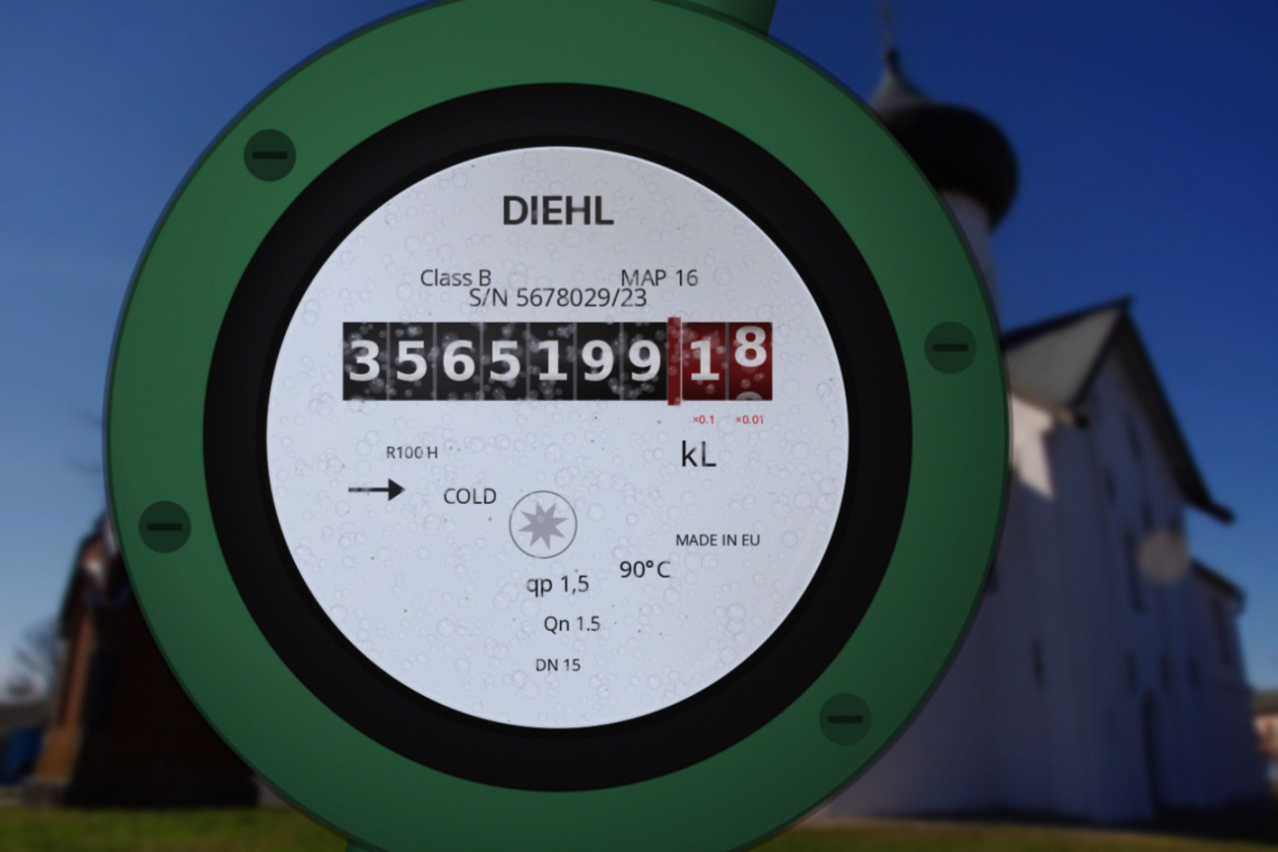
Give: 3565199.18 kL
